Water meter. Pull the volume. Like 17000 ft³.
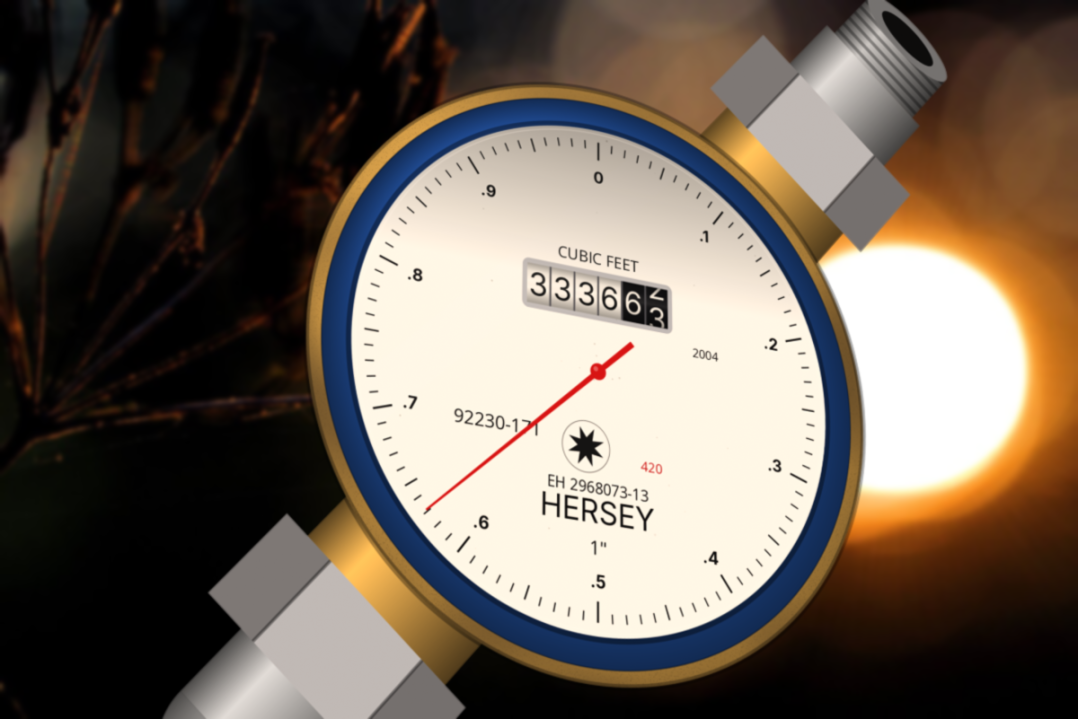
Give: 333662.63 ft³
